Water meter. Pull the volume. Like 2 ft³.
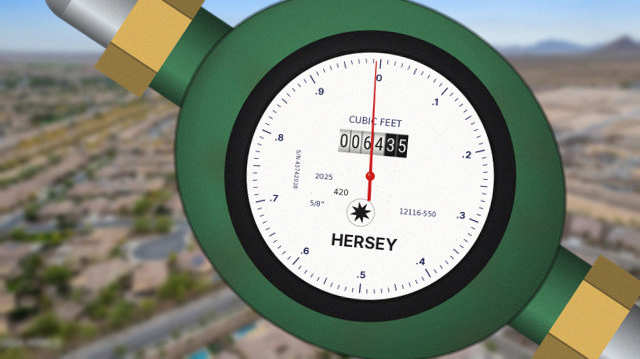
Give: 6434.99 ft³
